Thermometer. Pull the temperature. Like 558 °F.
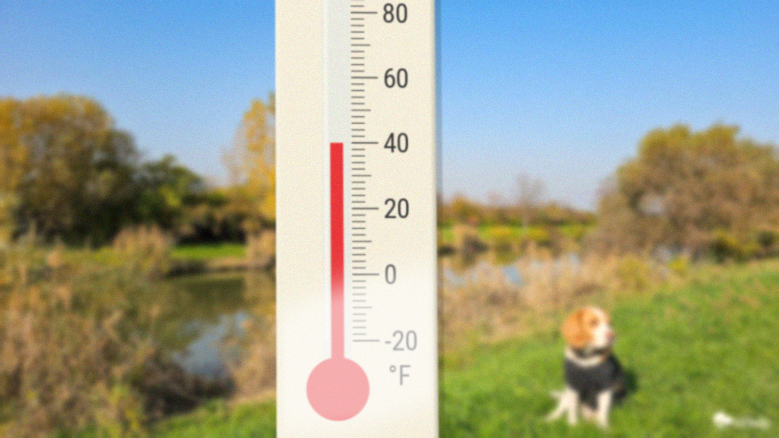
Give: 40 °F
